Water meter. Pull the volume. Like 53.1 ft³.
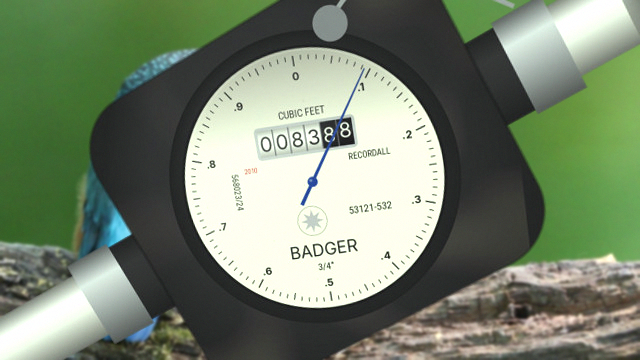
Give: 8388.09 ft³
